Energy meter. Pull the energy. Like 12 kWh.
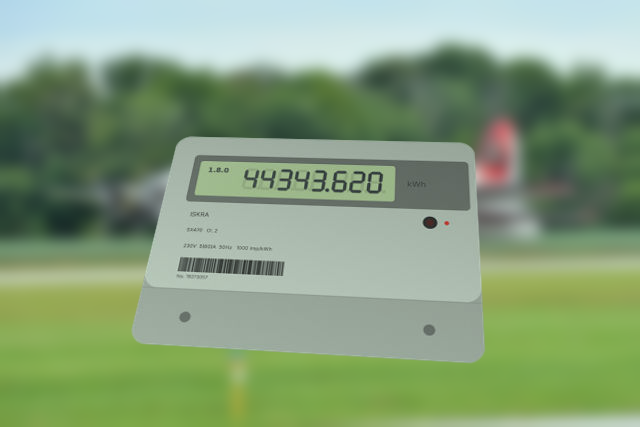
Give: 44343.620 kWh
